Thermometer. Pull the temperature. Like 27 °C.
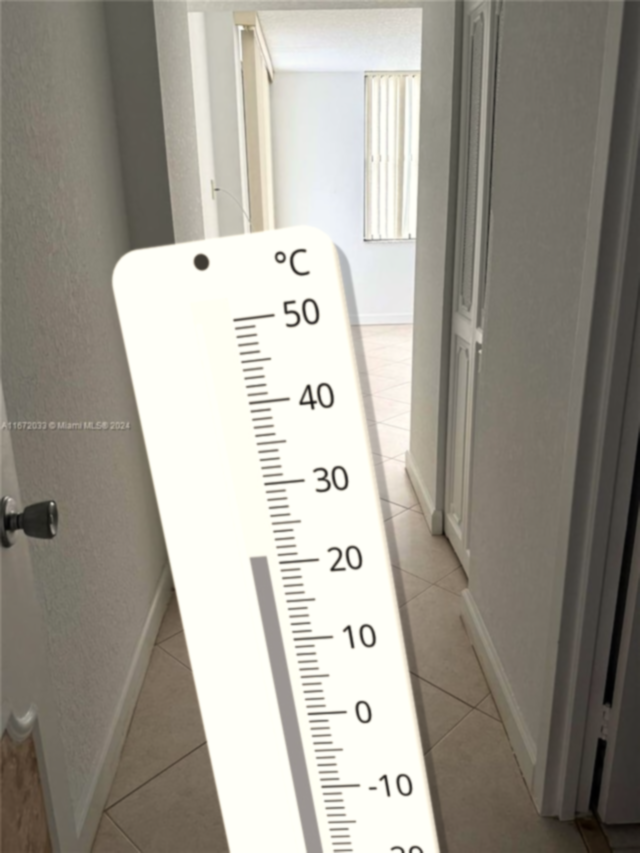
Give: 21 °C
